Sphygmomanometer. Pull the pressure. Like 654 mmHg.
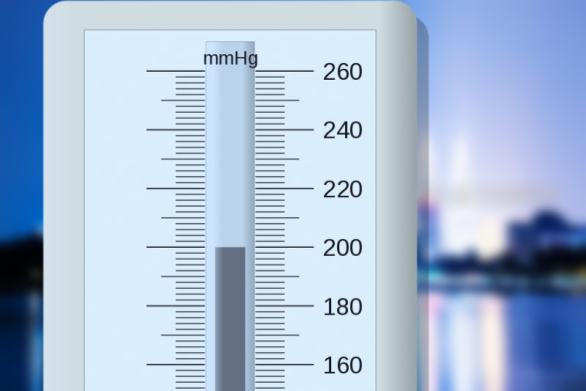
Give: 200 mmHg
